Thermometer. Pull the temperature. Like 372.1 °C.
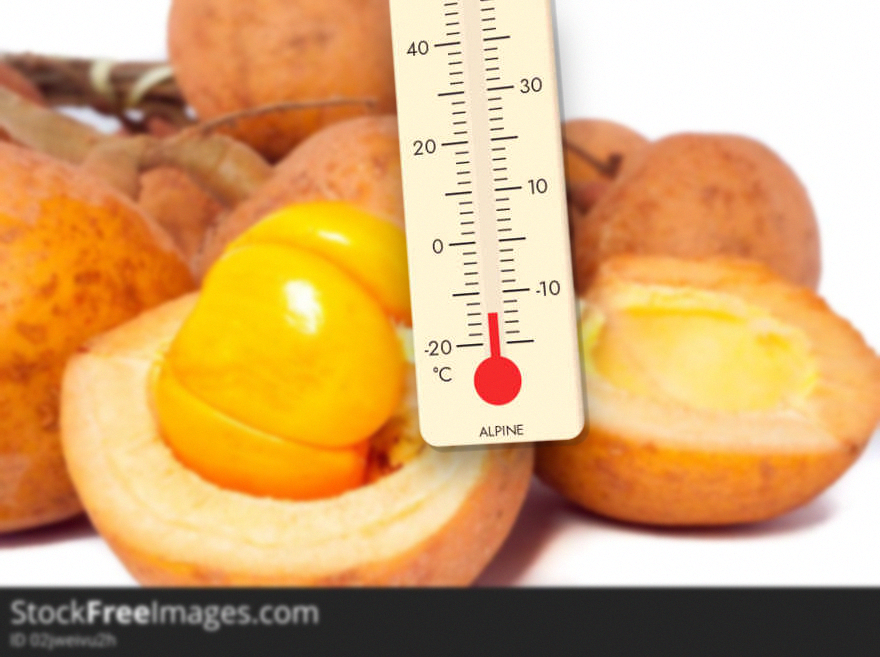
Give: -14 °C
